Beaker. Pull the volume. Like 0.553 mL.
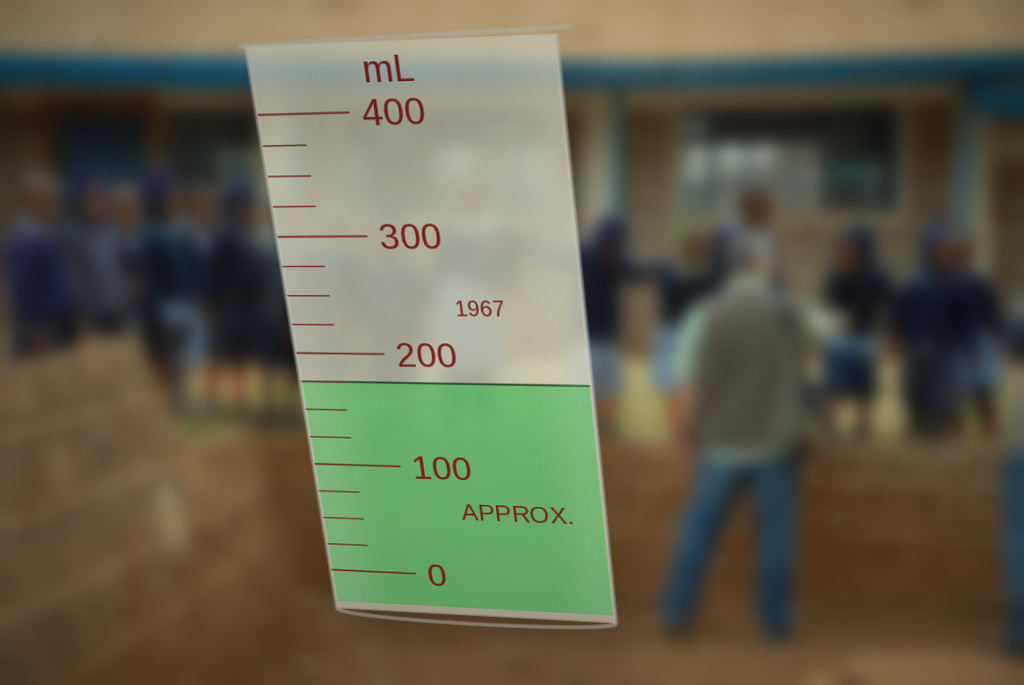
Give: 175 mL
